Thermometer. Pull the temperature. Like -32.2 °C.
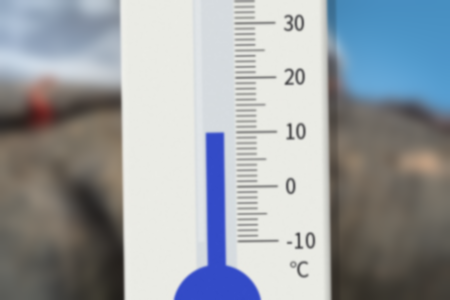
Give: 10 °C
